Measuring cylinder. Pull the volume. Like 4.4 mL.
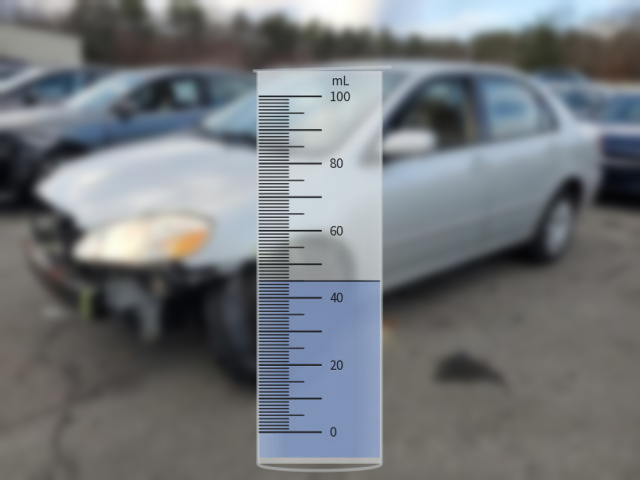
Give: 45 mL
